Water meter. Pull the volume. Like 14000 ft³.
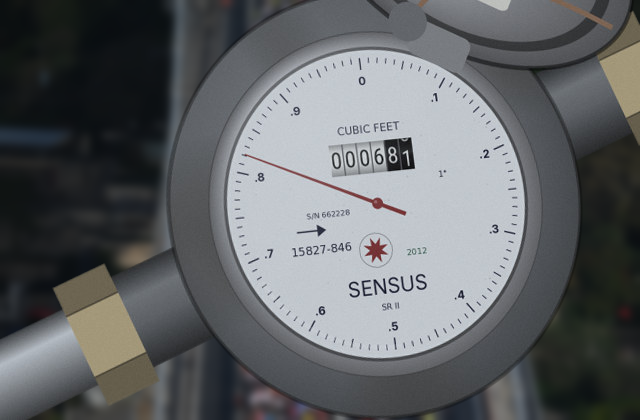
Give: 680.82 ft³
